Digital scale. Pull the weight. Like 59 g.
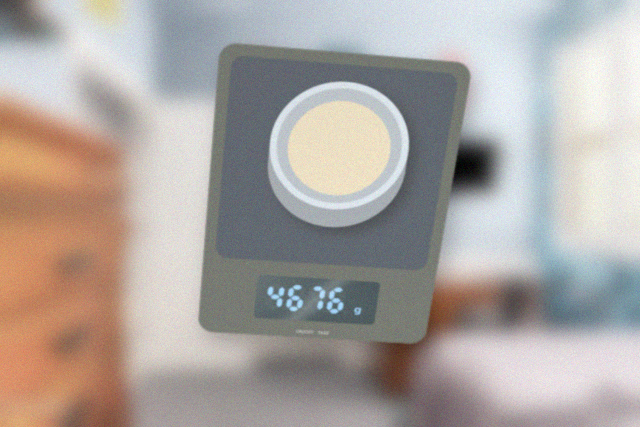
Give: 4676 g
